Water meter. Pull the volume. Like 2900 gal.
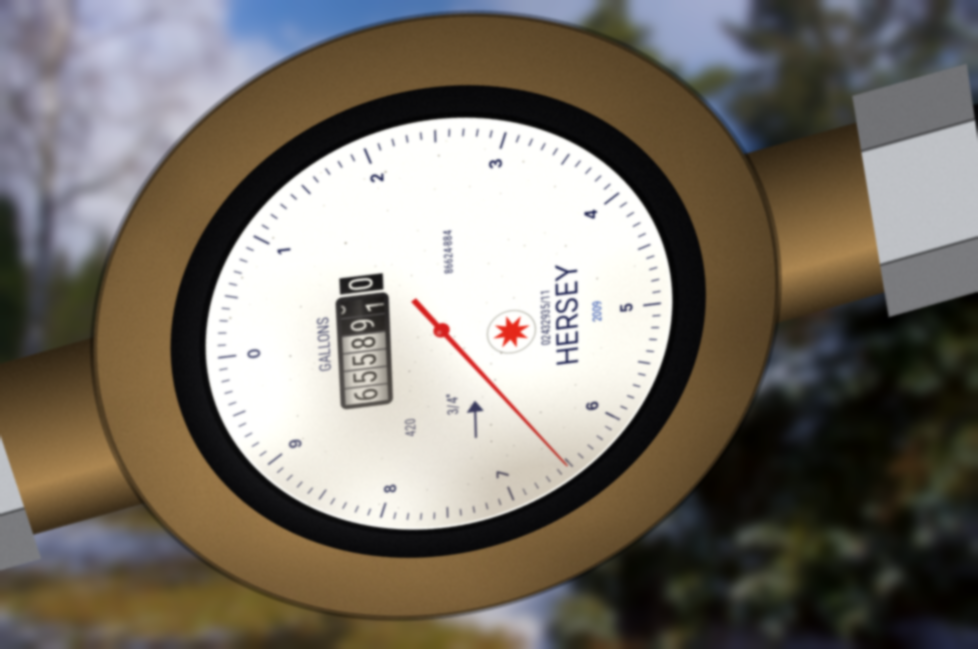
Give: 6558906.5 gal
